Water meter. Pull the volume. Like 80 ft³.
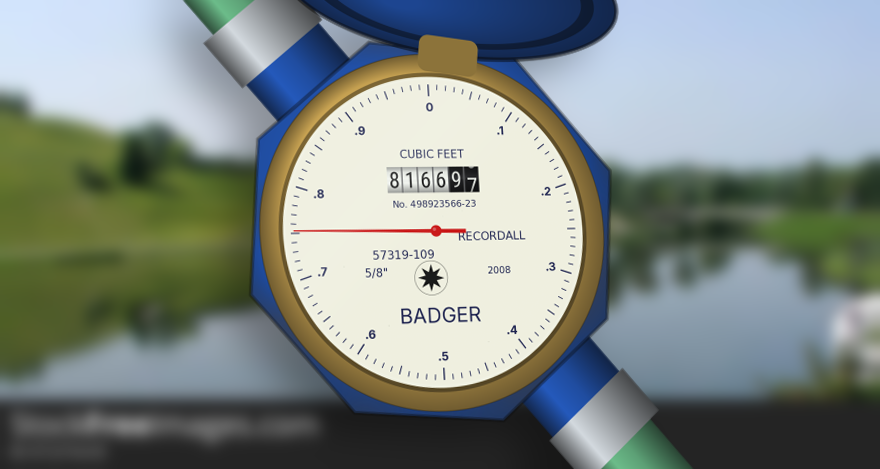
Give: 816696.75 ft³
